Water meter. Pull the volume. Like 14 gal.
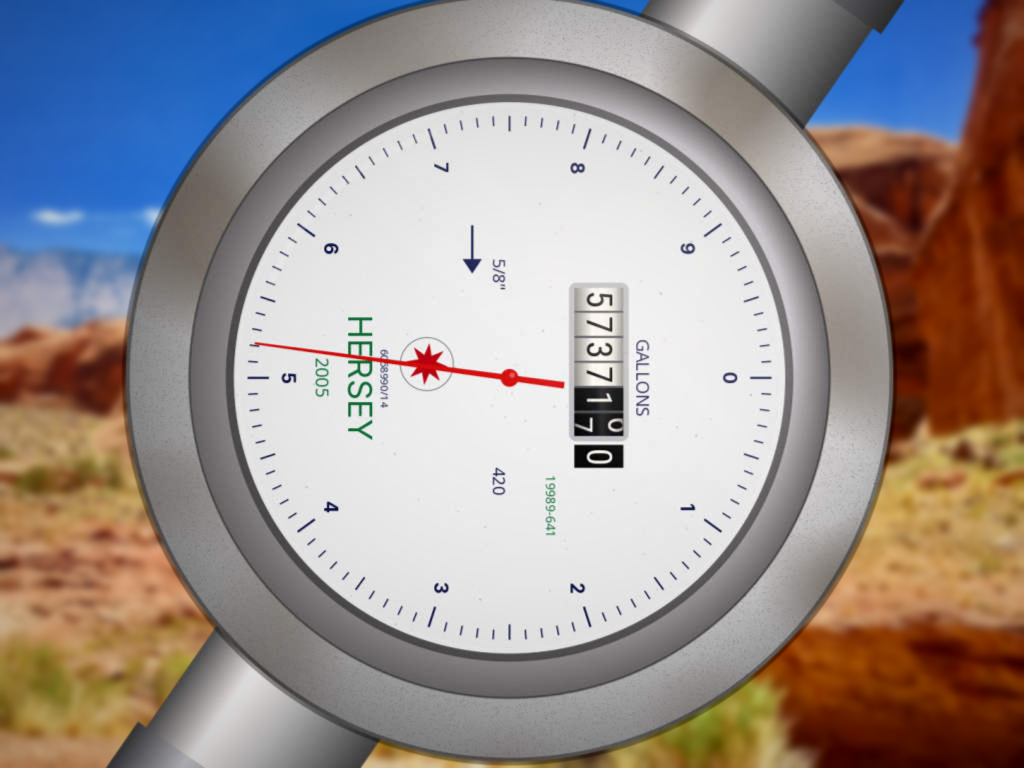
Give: 5737165.2 gal
